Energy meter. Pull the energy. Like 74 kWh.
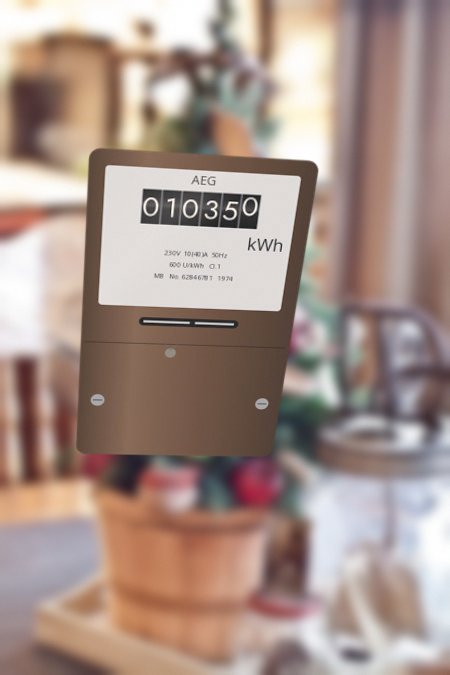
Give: 10350 kWh
